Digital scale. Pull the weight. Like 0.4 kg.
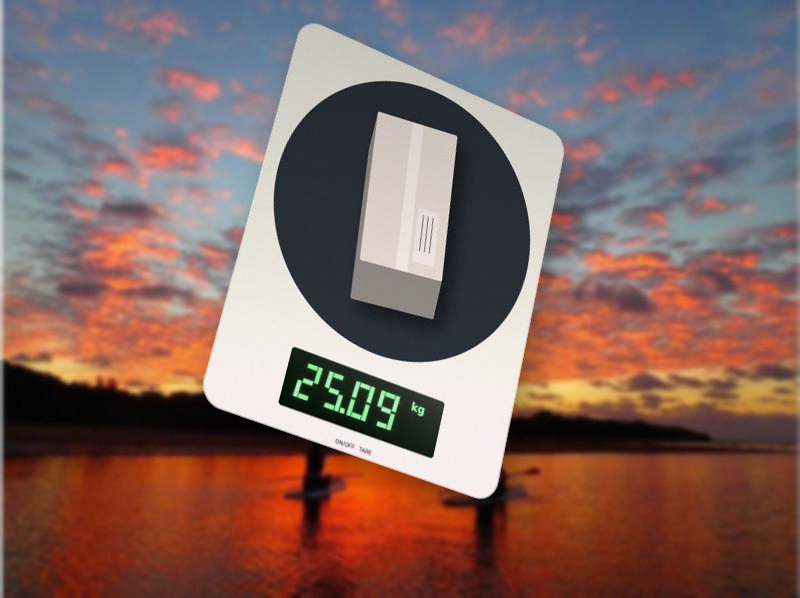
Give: 25.09 kg
